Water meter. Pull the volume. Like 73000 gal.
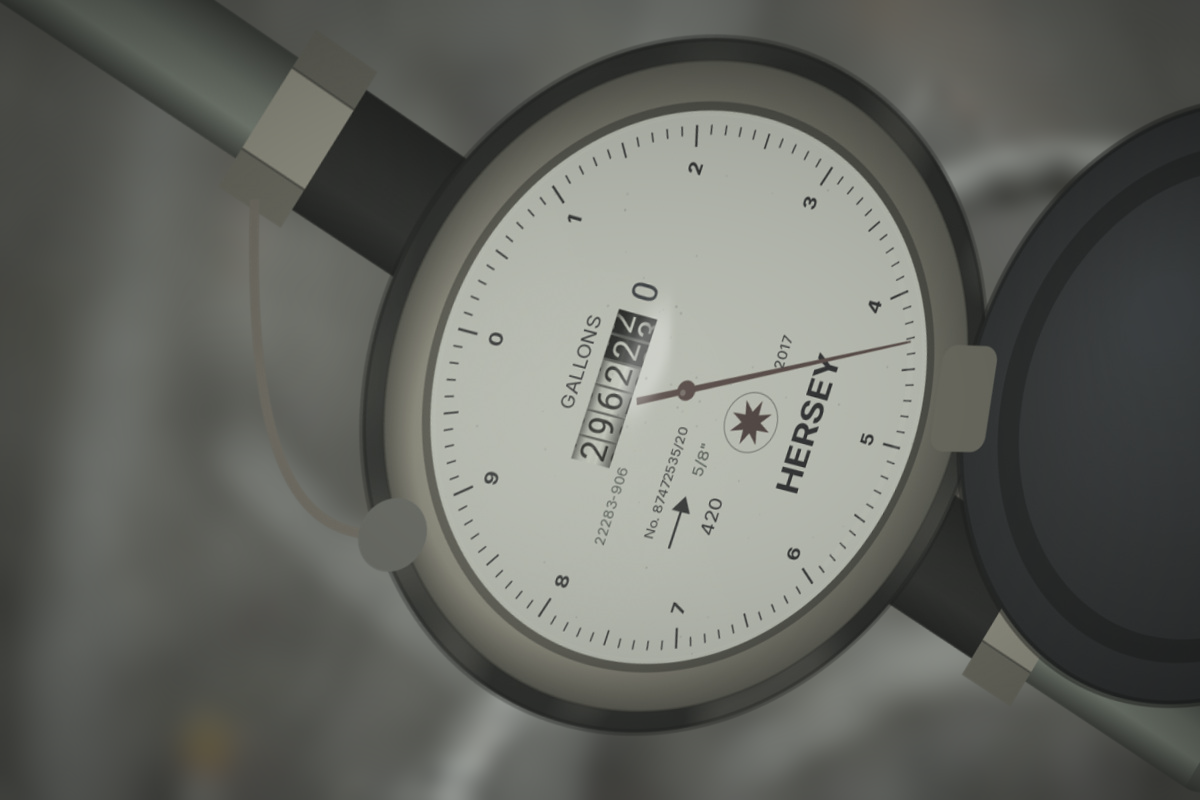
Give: 2962224.3 gal
